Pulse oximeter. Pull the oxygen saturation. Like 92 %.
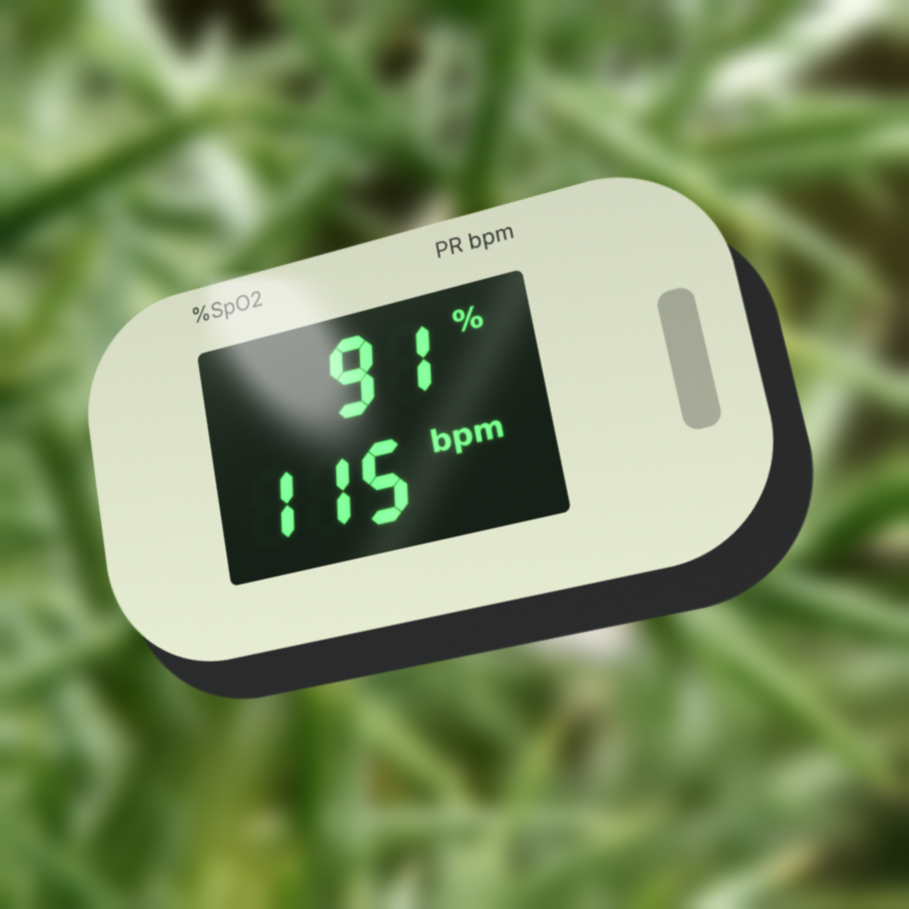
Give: 91 %
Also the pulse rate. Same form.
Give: 115 bpm
